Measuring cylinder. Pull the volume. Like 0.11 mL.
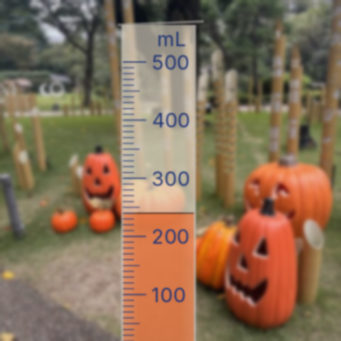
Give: 240 mL
